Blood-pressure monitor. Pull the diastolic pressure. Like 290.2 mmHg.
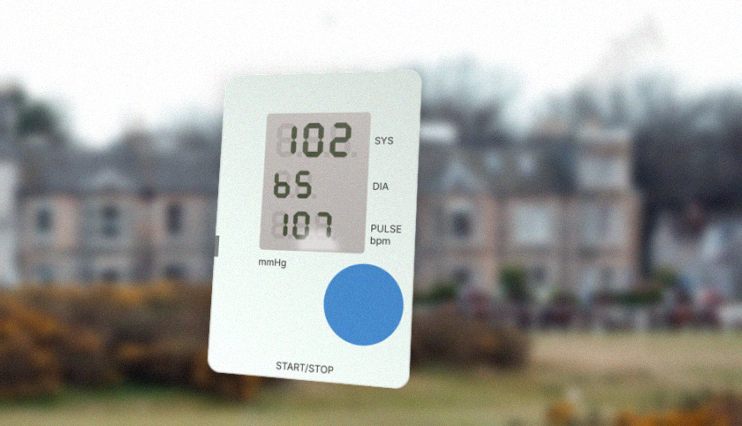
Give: 65 mmHg
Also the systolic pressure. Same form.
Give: 102 mmHg
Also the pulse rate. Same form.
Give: 107 bpm
